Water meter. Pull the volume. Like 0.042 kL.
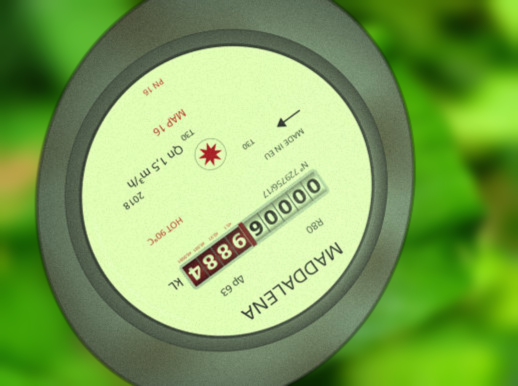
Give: 6.9884 kL
